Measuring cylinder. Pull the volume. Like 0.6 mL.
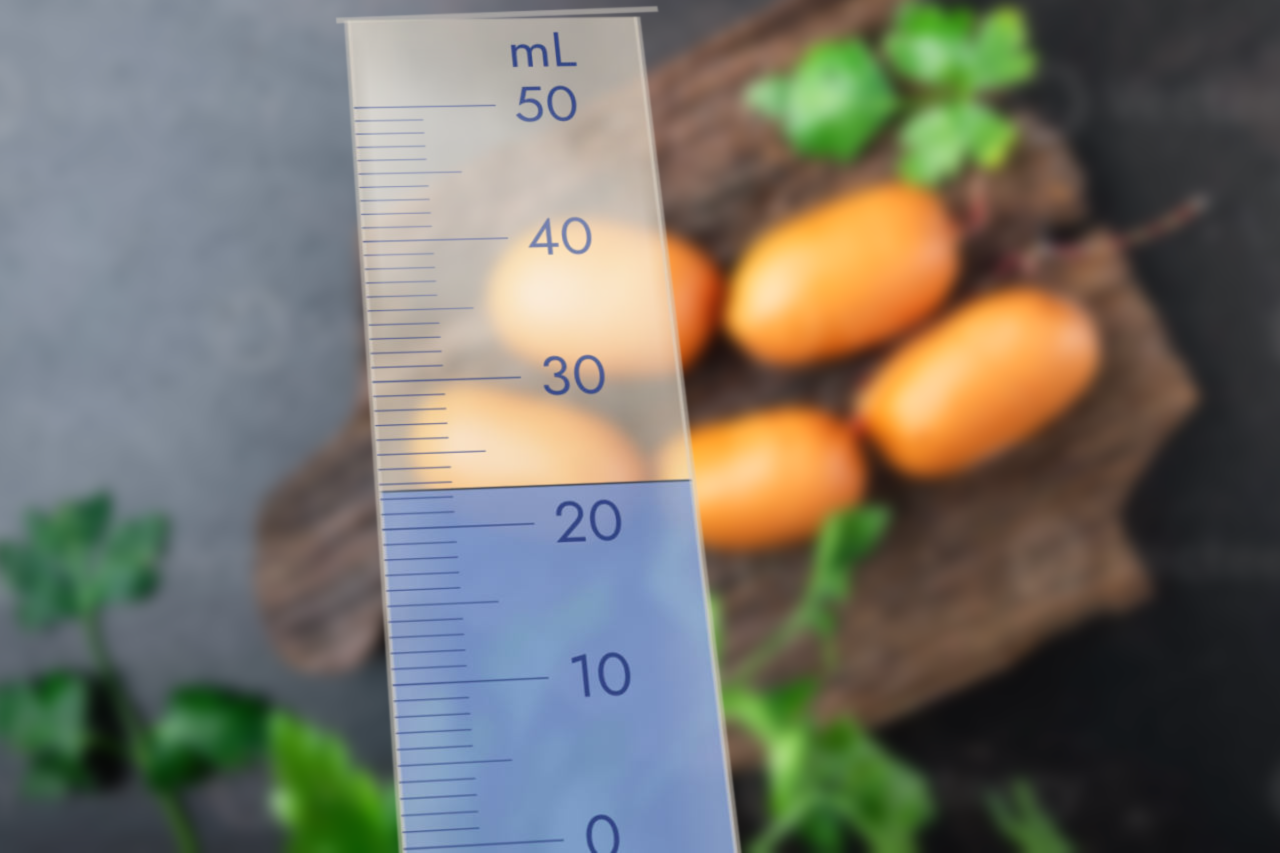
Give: 22.5 mL
